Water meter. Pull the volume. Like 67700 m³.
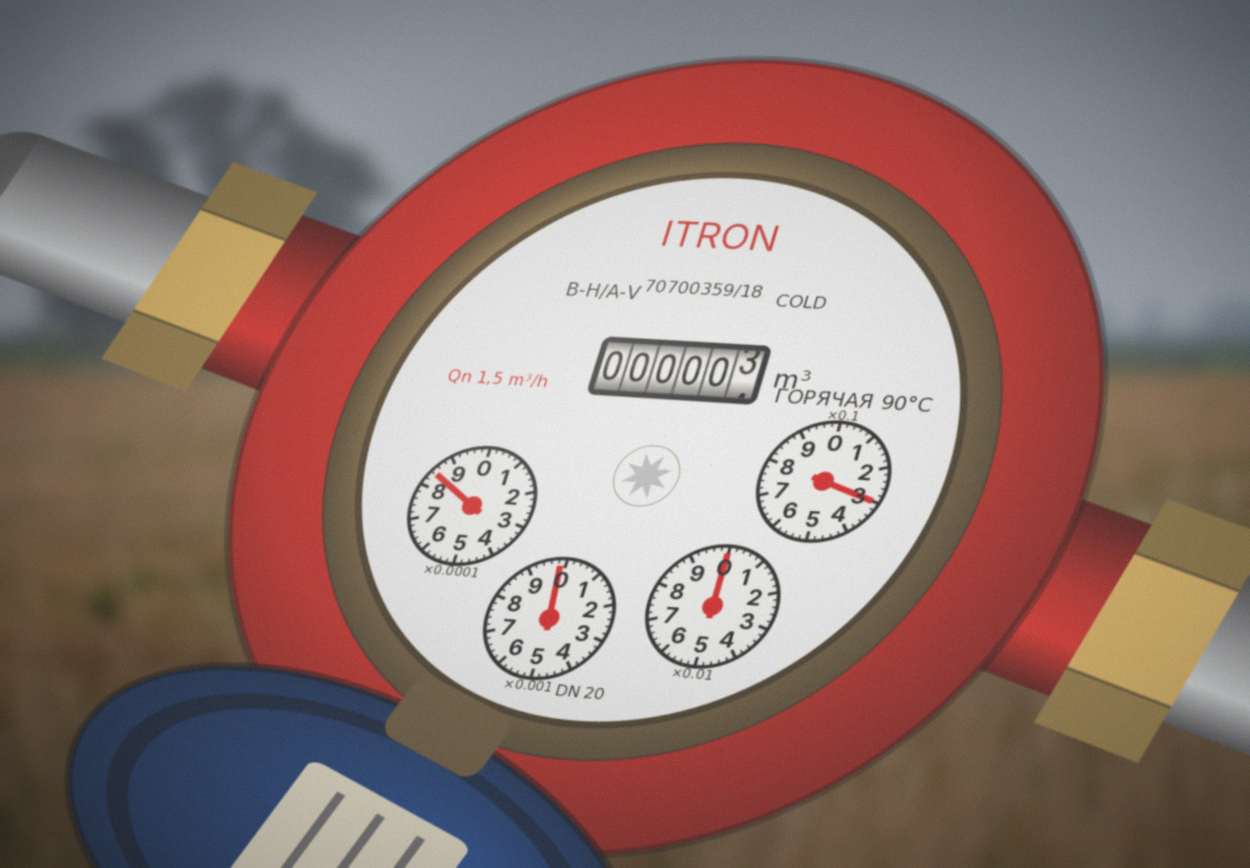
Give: 3.2998 m³
